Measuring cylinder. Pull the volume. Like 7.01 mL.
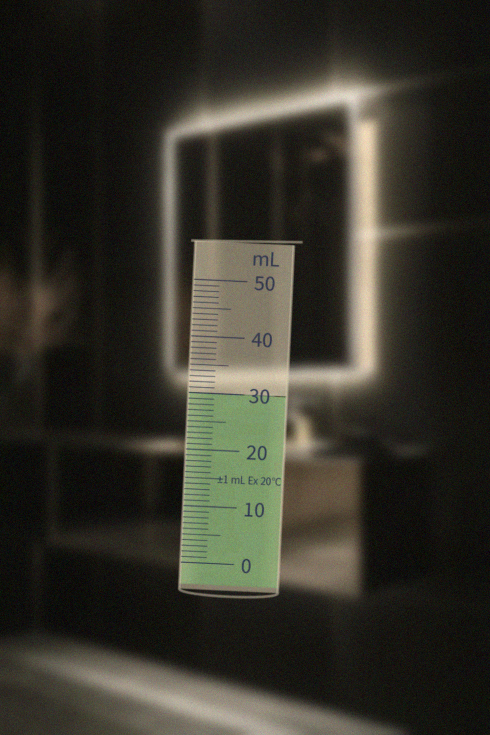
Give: 30 mL
